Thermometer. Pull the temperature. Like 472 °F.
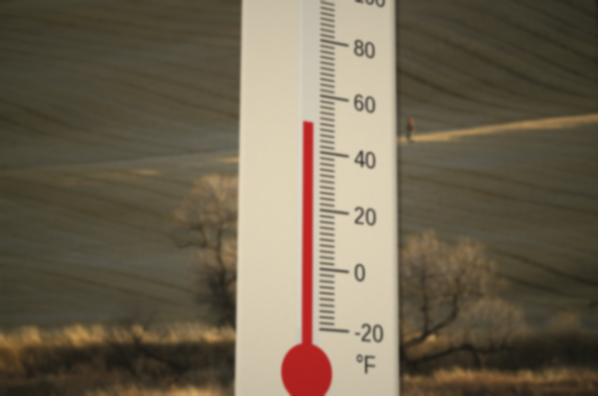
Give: 50 °F
